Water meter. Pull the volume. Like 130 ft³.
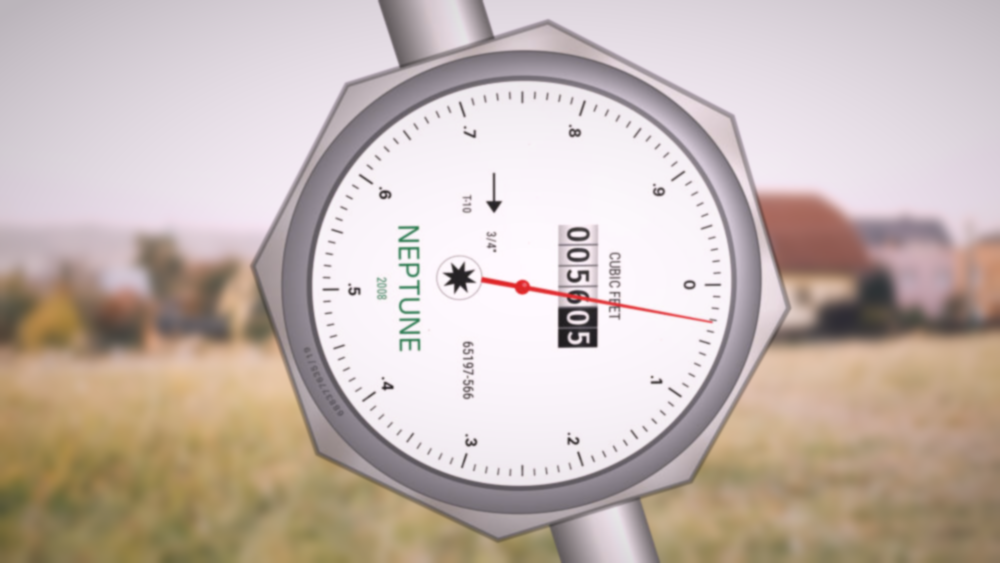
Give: 5605.03 ft³
